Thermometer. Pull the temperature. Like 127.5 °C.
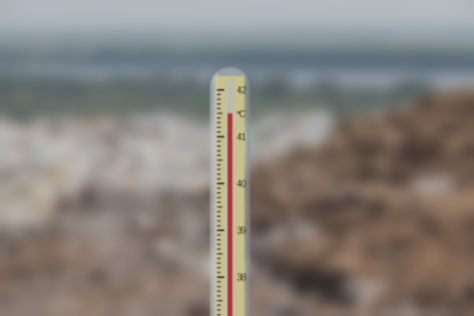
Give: 41.5 °C
